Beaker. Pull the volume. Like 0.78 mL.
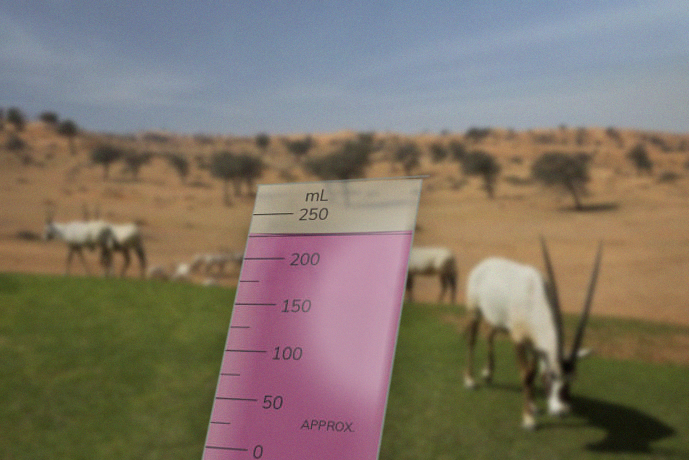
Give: 225 mL
